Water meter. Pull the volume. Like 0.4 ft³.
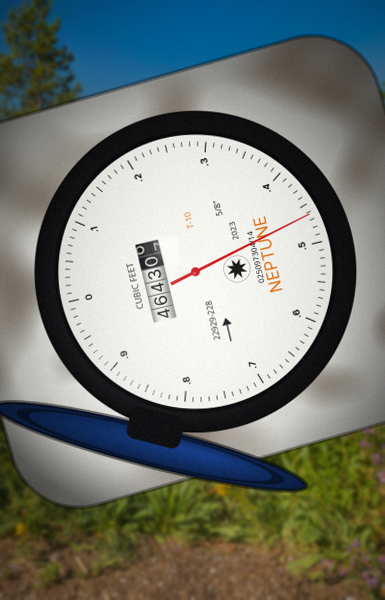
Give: 464306.46 ft³
